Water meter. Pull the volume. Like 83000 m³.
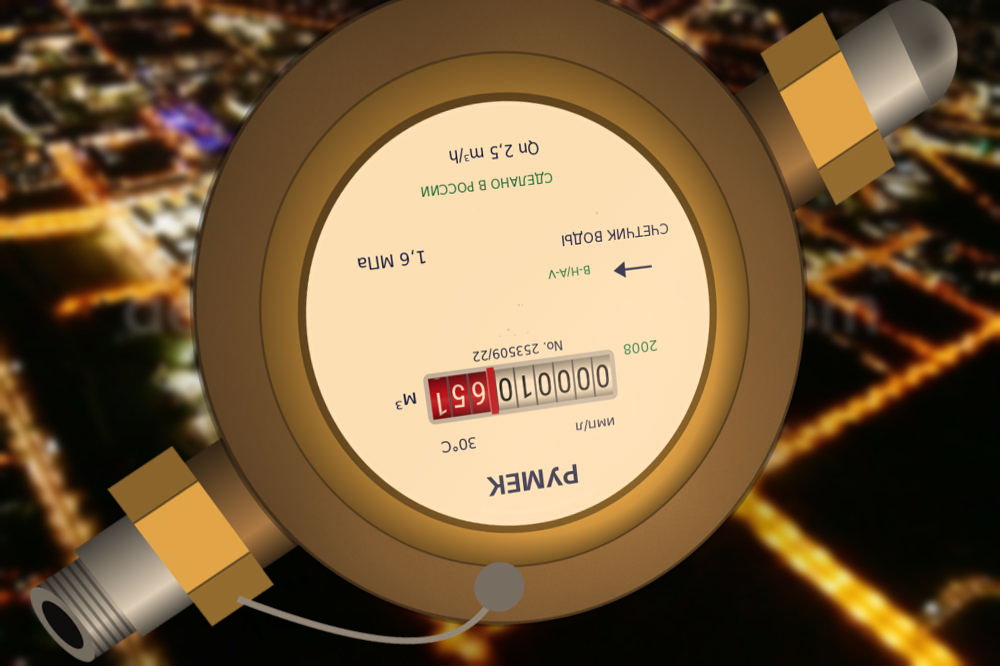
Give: 10.651 m³
